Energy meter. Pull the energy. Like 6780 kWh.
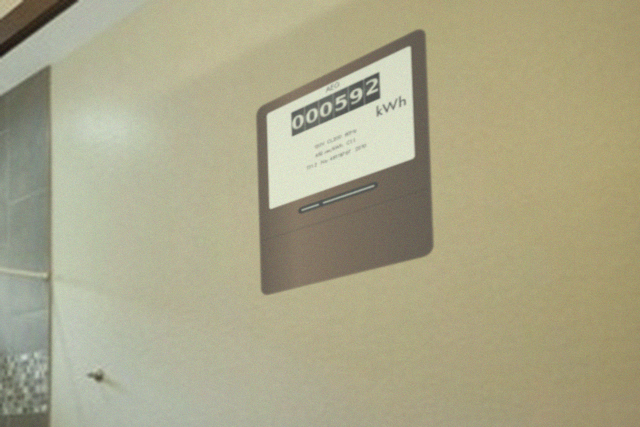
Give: 592 kWh
